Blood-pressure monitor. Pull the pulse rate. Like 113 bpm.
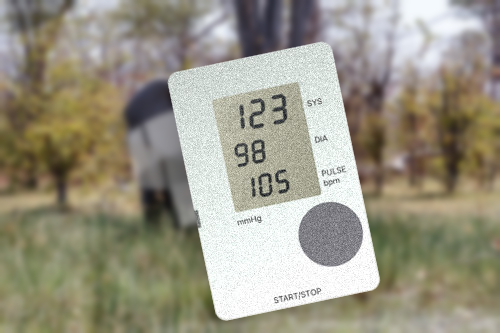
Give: 105 bpm
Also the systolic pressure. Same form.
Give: 123 mmHg
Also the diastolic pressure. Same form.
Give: 98 mmHg
